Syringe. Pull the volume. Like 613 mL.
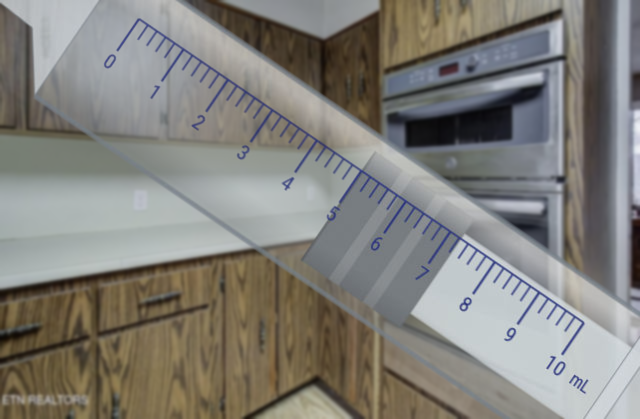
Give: 5 mL
